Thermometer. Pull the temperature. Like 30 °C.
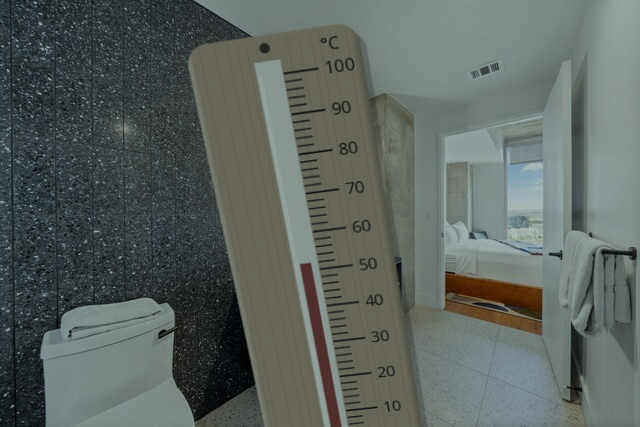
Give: 52 °C
